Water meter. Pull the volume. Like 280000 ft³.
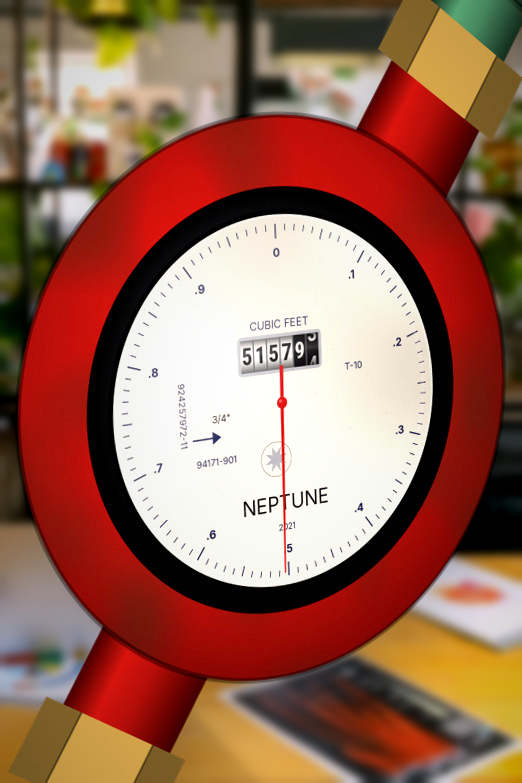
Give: 515793.50 ft³
